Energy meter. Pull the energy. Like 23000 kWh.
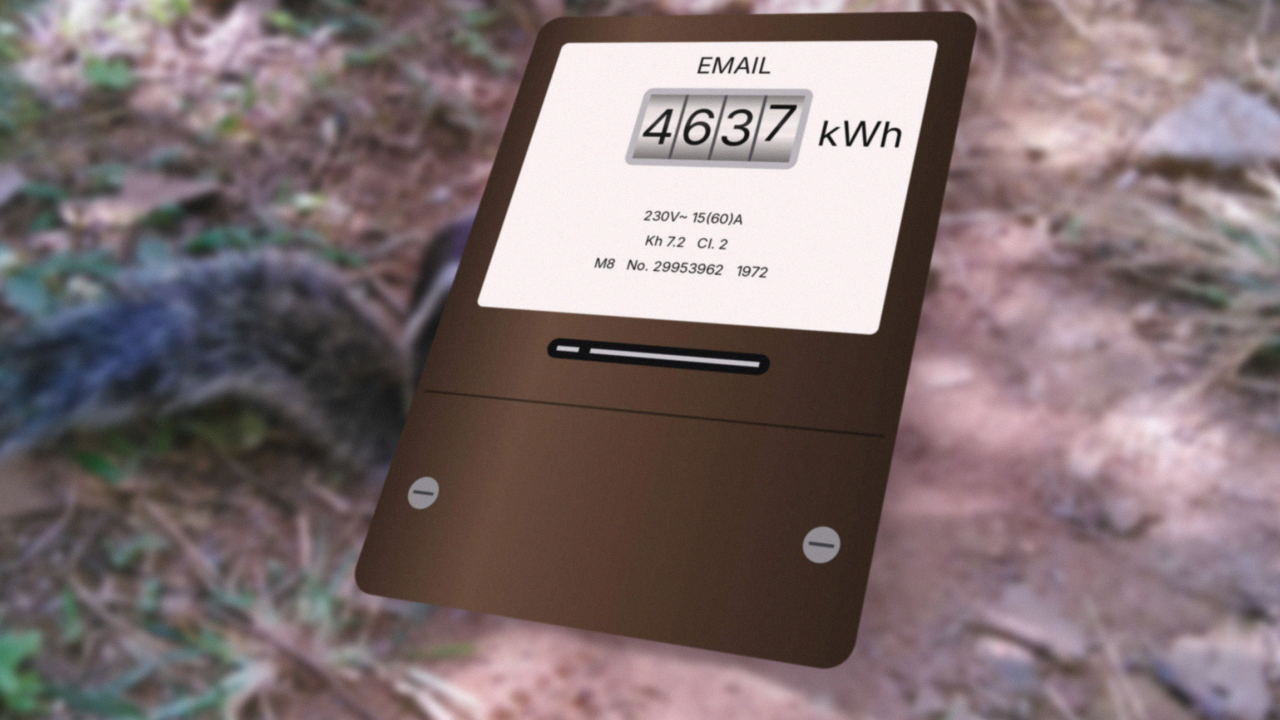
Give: 4637 kWh
